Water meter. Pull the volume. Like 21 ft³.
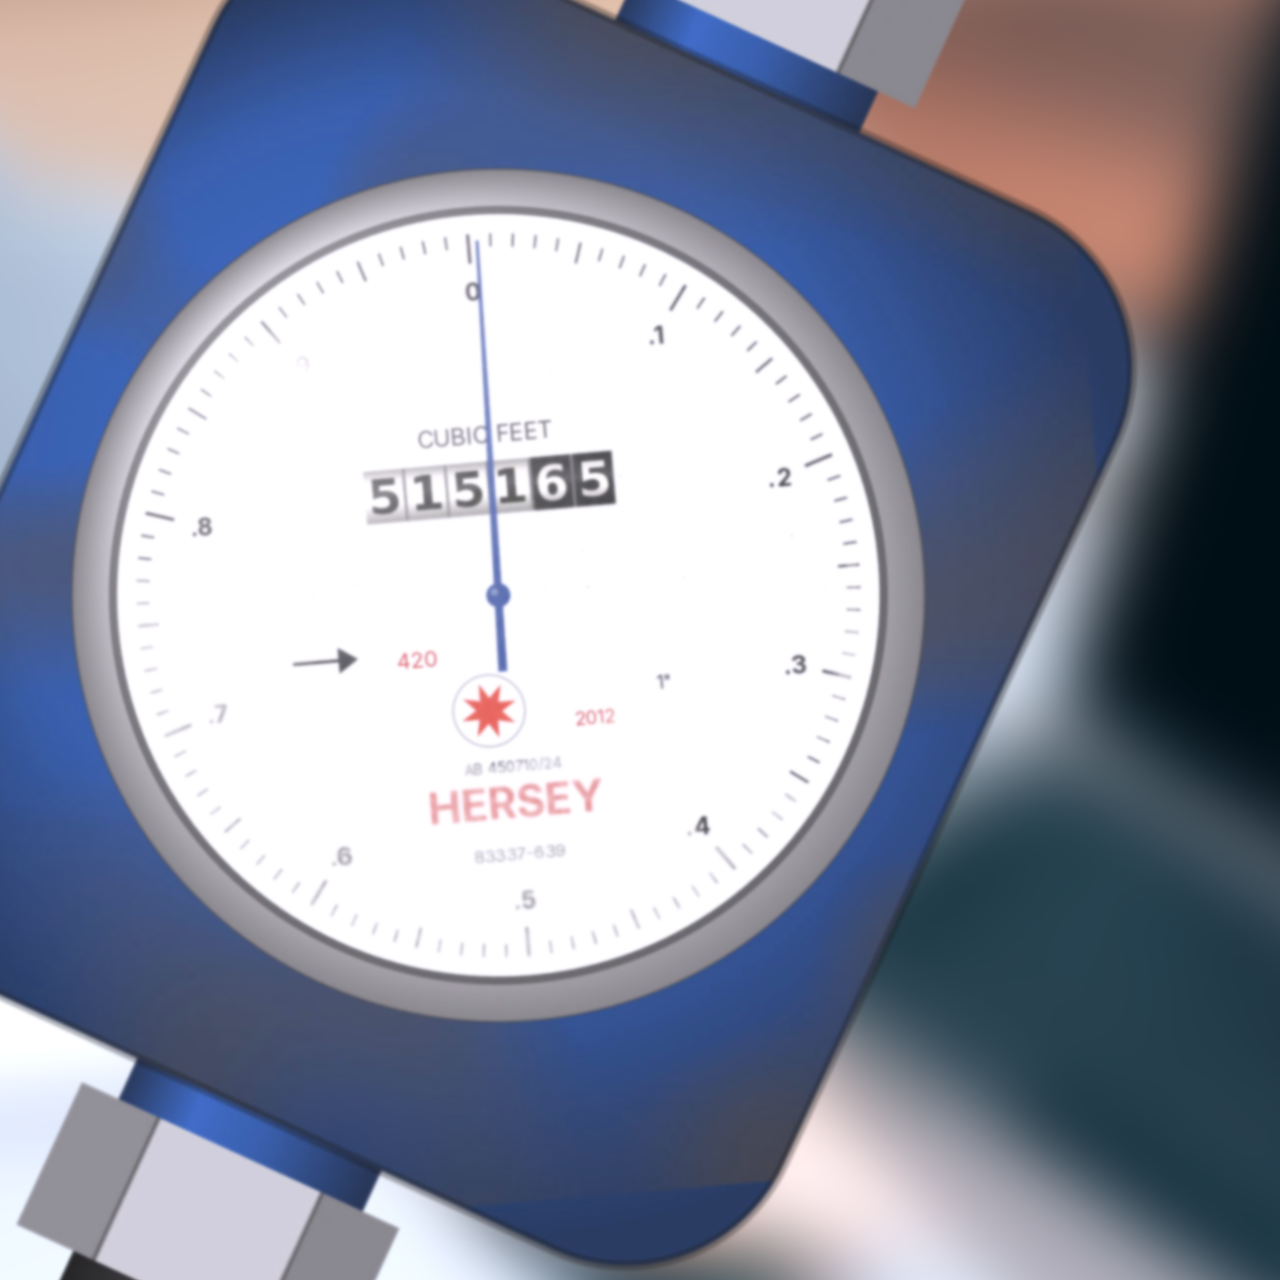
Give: 515165.00 ft³
